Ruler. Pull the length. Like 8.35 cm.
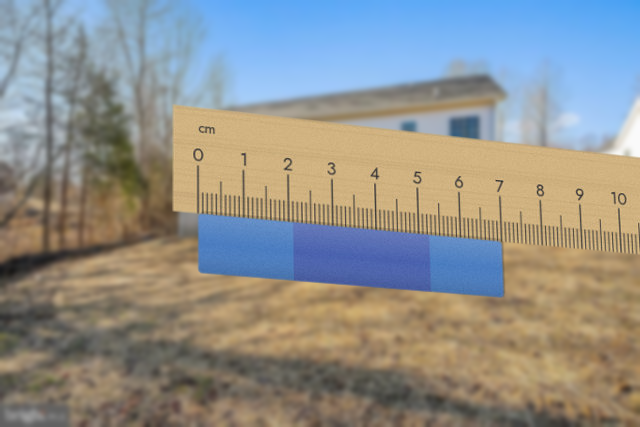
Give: 7 cm
